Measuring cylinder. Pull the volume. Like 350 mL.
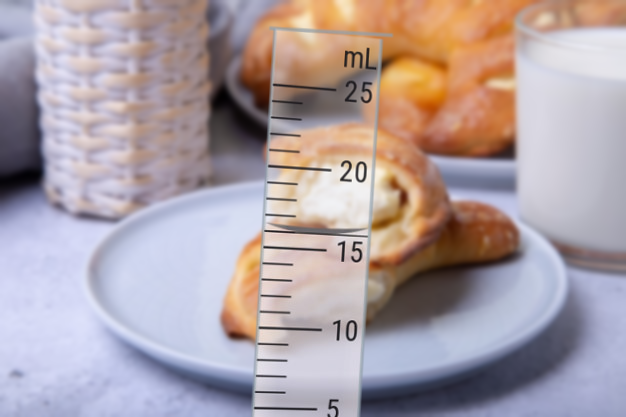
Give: 16 mL
